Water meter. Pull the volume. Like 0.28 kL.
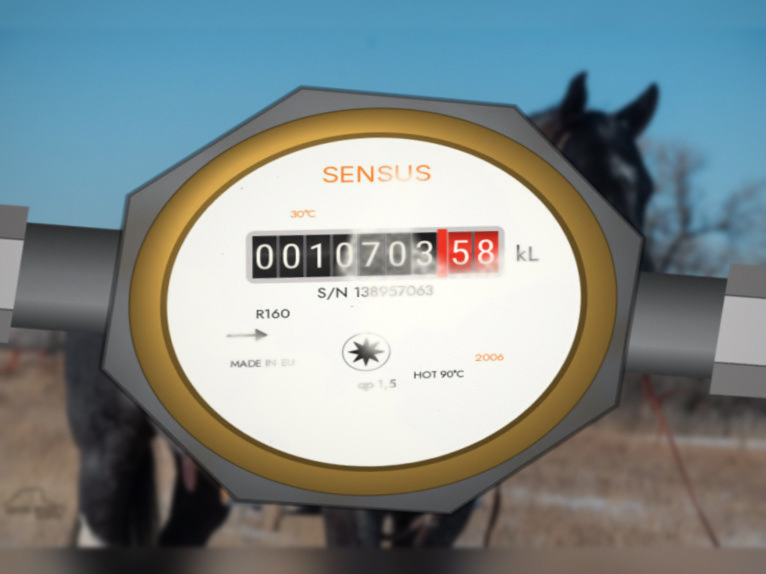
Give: 10703.58 kL
